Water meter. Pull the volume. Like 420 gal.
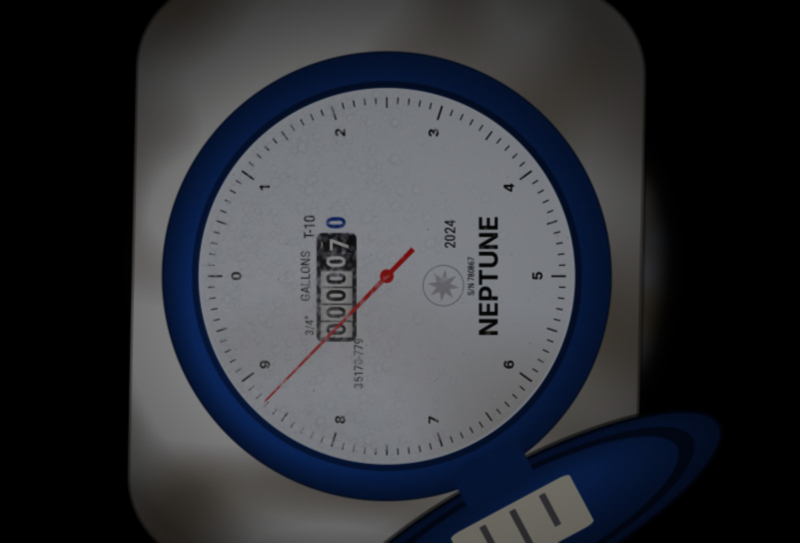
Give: 68.7 gal
